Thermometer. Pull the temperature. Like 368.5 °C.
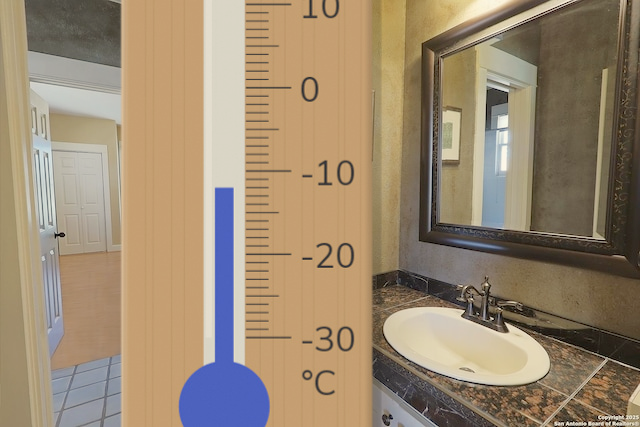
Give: -12 °C
